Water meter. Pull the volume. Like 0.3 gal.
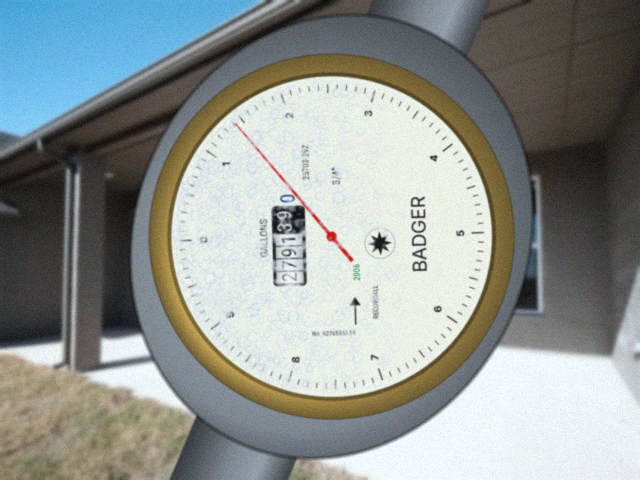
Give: 2791391.4 gal
